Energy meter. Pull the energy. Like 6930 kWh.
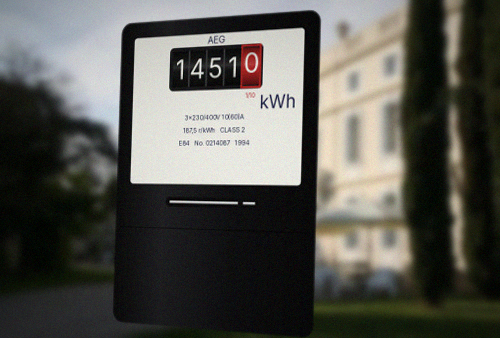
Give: 1451.0 kWh
